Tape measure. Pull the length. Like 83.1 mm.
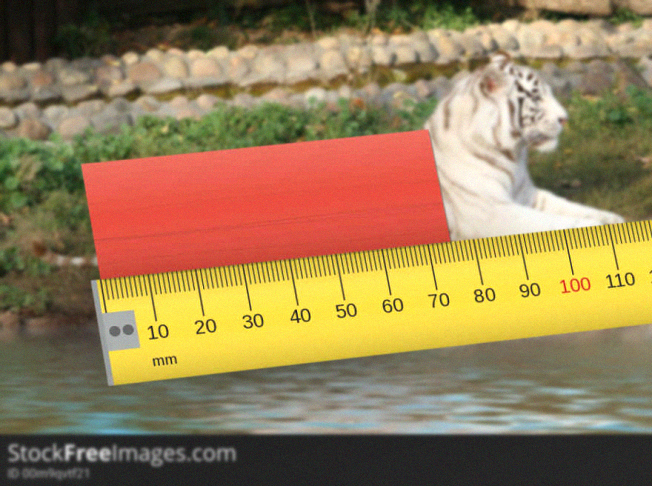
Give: 75 mm
